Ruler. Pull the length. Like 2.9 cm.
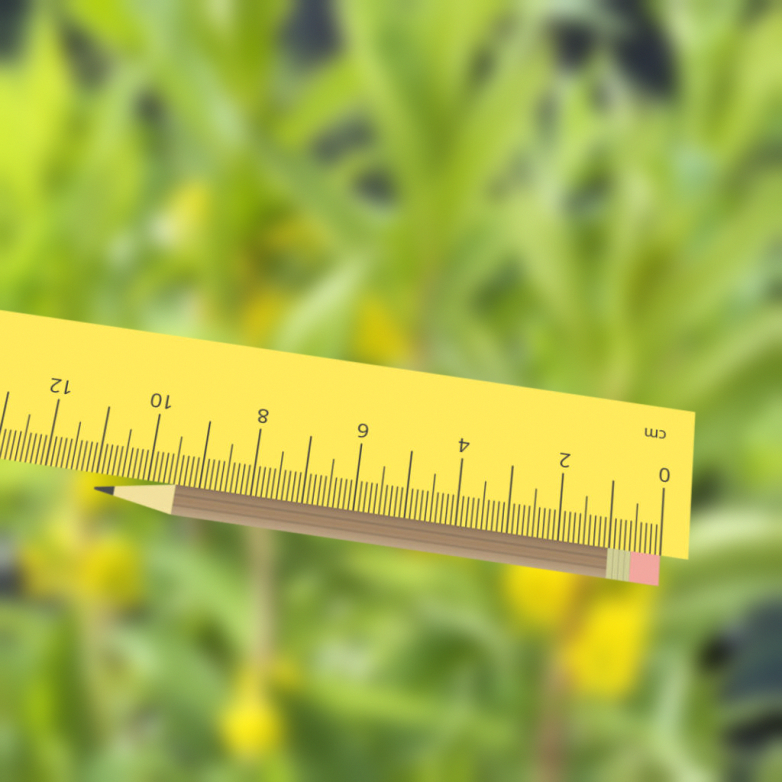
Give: 11 cm
